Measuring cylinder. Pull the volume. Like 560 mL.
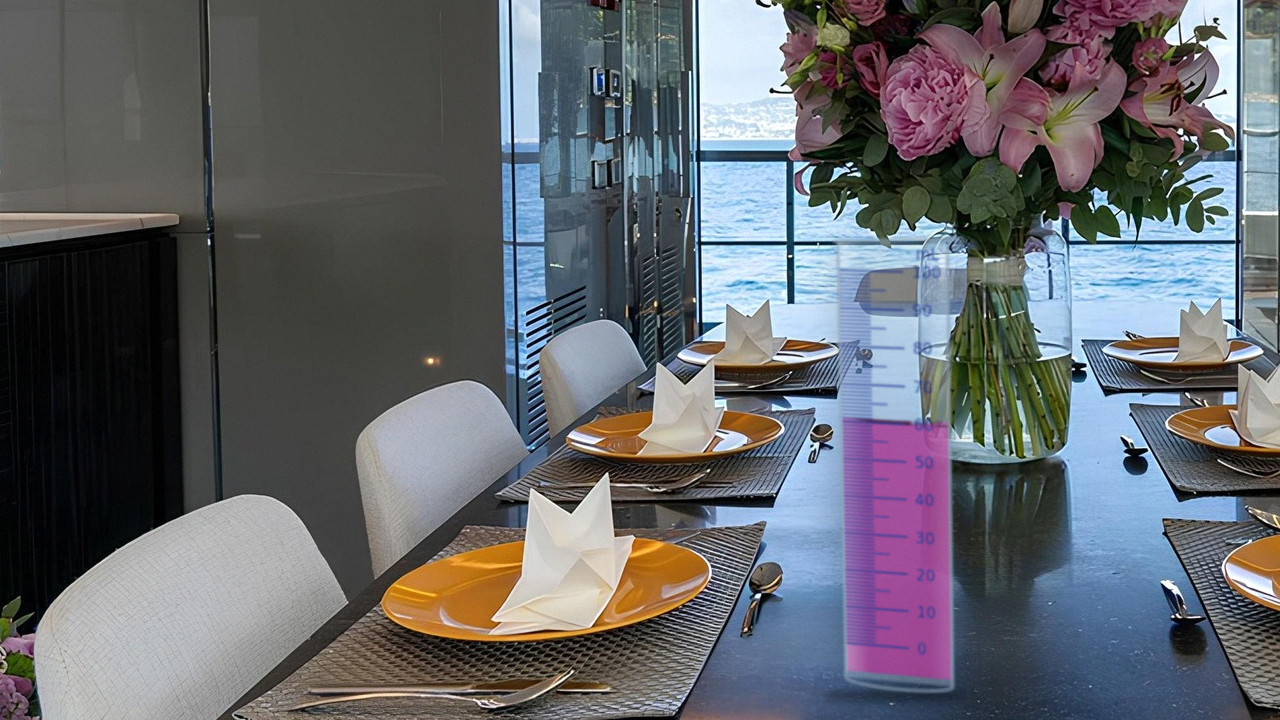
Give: 60 mL
